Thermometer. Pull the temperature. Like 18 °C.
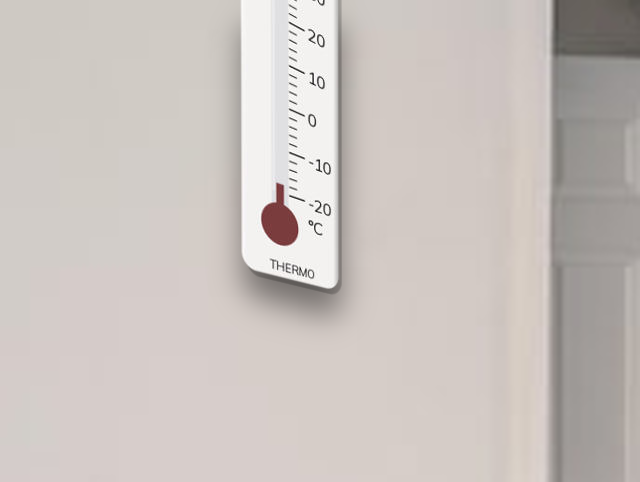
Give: -18 °C
